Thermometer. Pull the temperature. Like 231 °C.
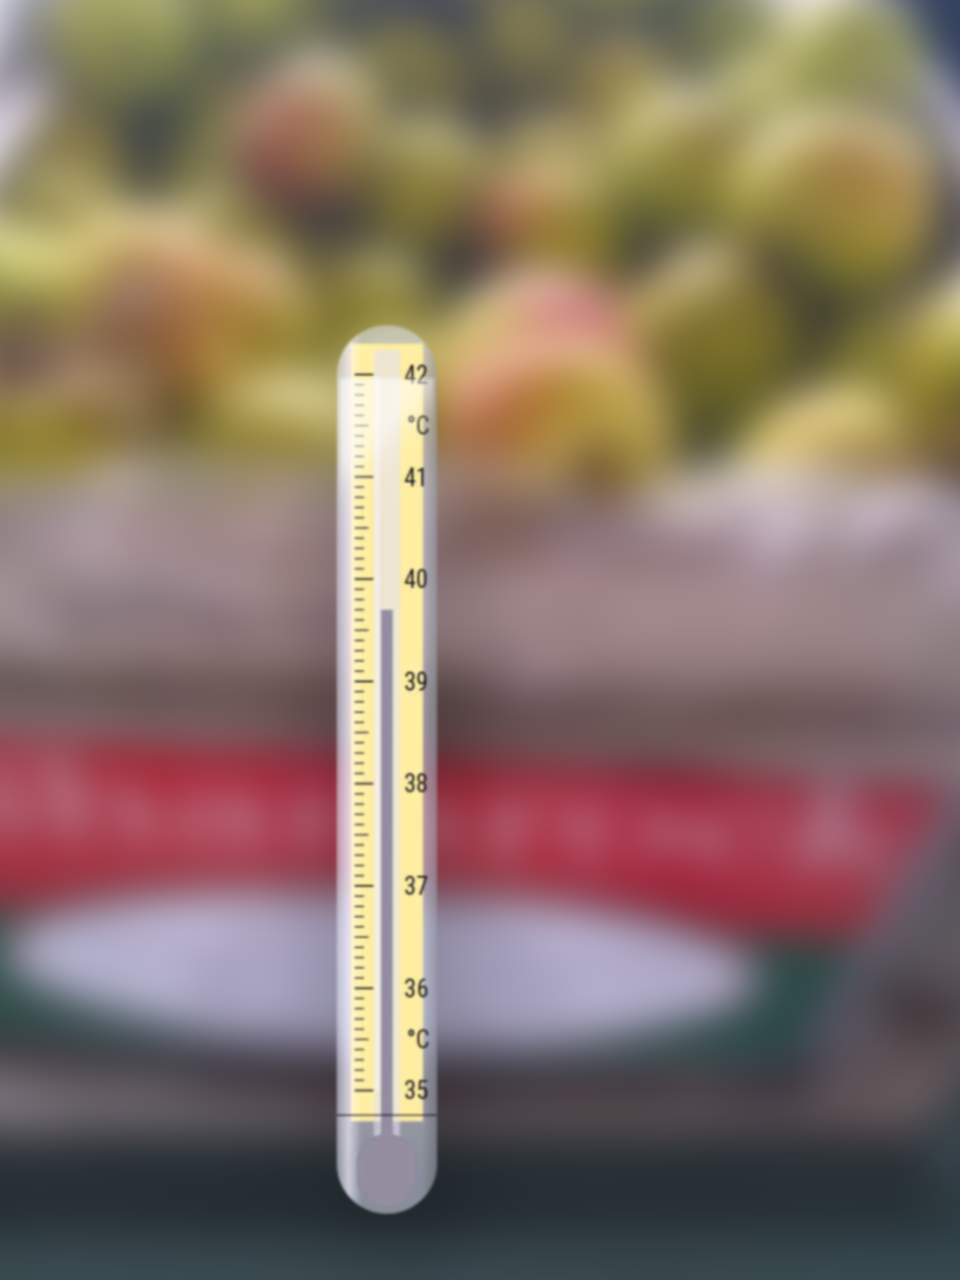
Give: 39.7 °C
